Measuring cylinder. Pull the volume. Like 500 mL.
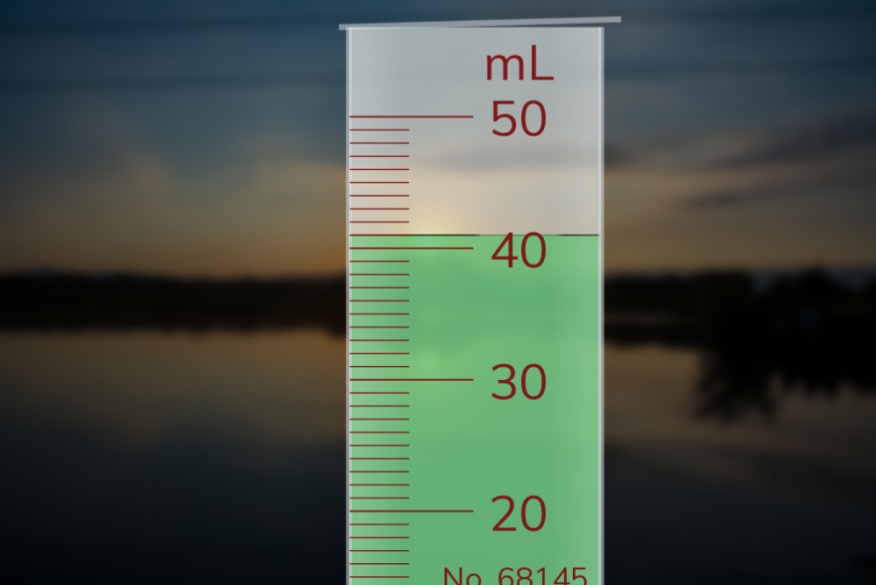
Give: 41 mL
